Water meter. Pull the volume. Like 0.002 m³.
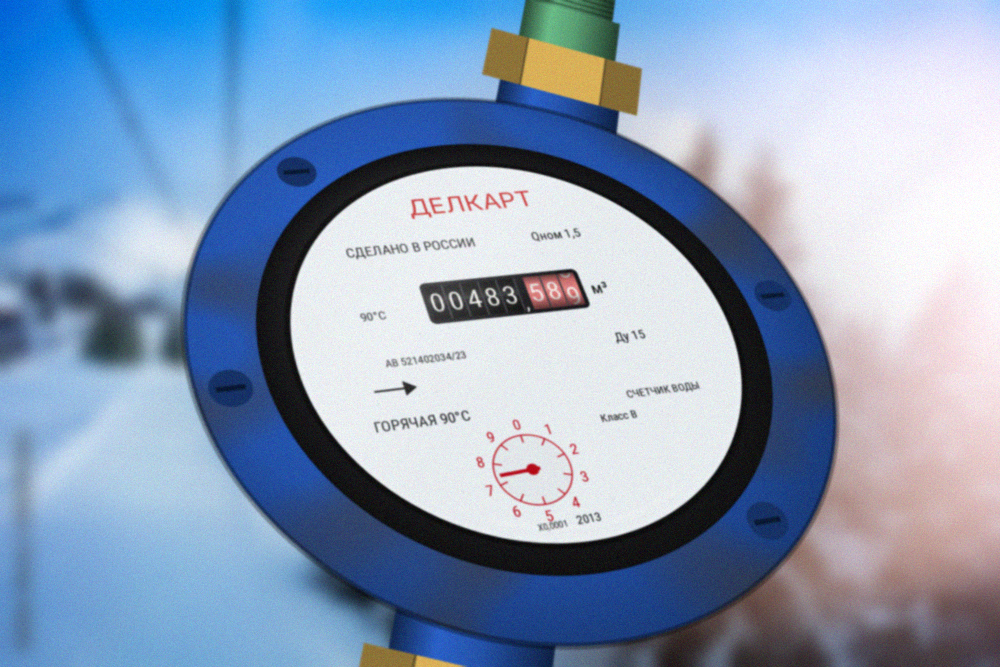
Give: 483.5887 m³
